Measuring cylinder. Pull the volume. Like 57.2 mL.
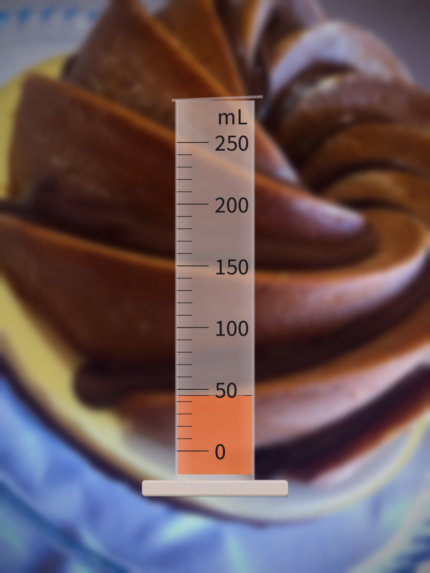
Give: 45 mL
